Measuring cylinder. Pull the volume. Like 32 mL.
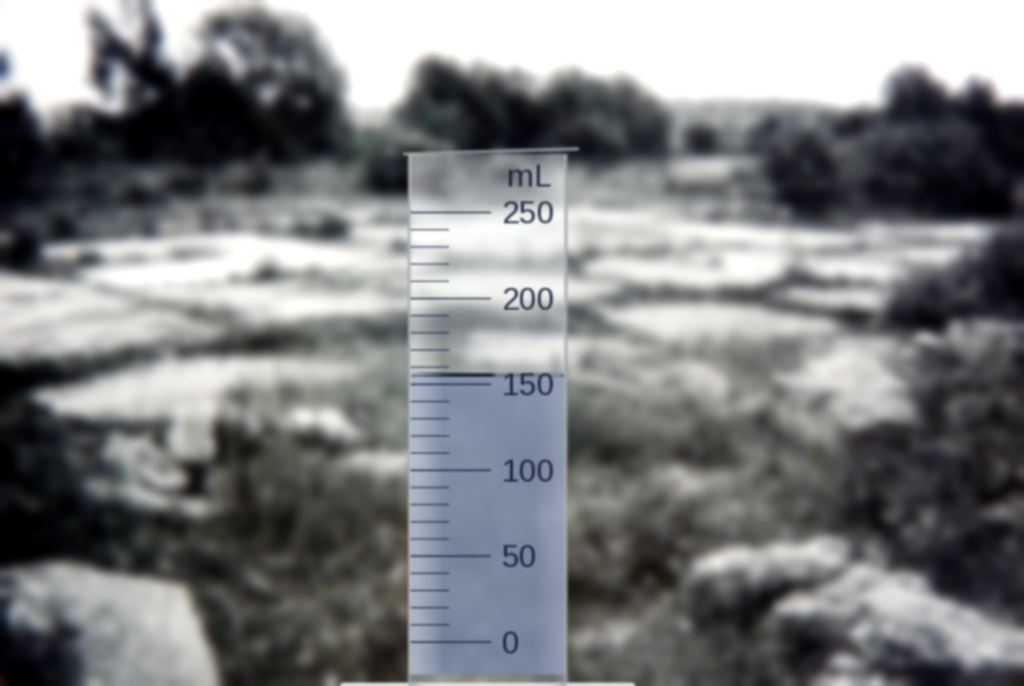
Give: 155 mL
